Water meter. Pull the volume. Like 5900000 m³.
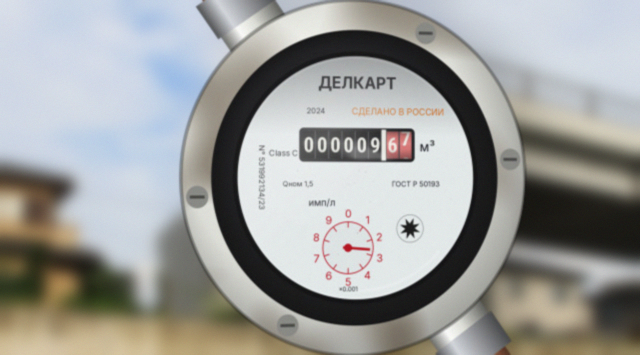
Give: 9.672 m³
